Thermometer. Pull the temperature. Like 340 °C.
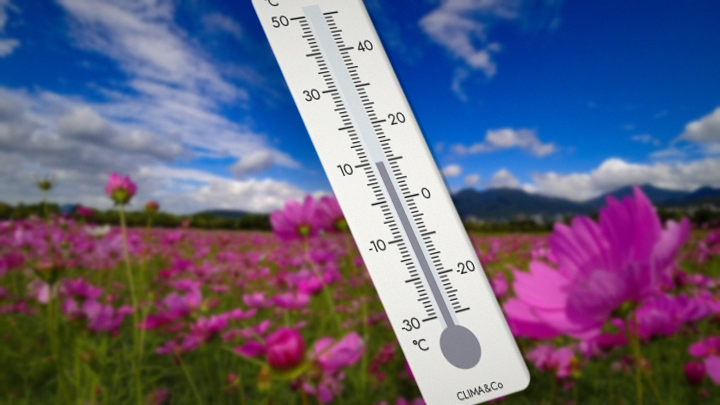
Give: 10 °C
